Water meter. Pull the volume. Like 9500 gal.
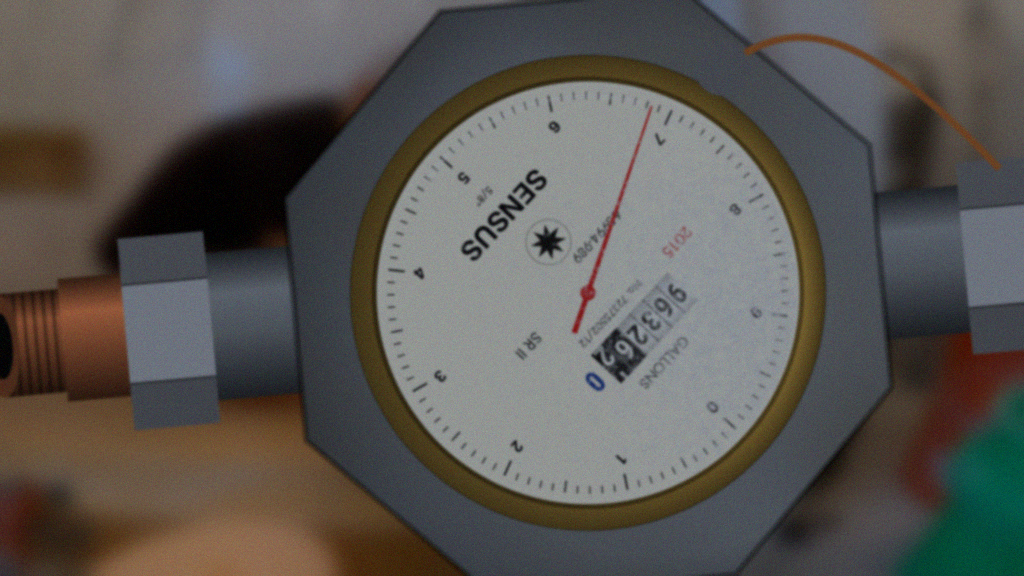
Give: 9632616.8 gal
